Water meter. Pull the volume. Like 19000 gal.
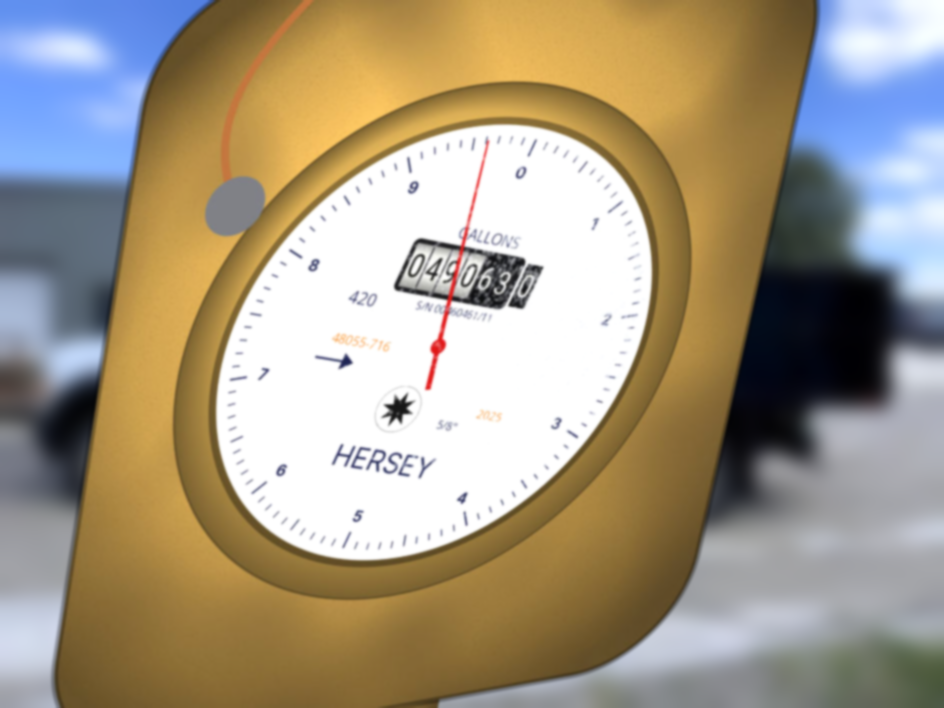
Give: 490629.6 gal
